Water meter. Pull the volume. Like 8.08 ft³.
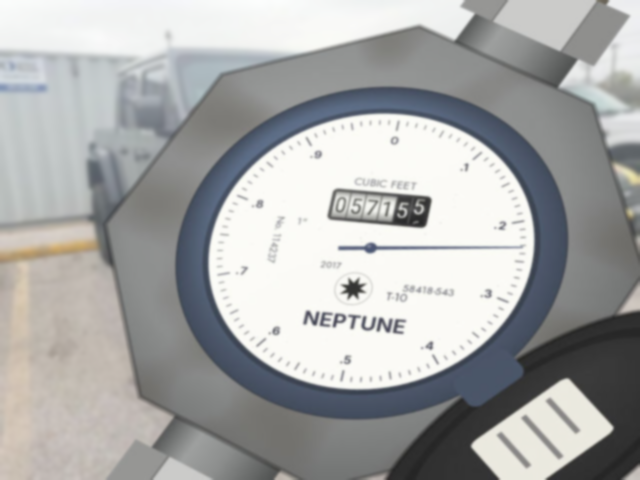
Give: 57155.23 ft³
